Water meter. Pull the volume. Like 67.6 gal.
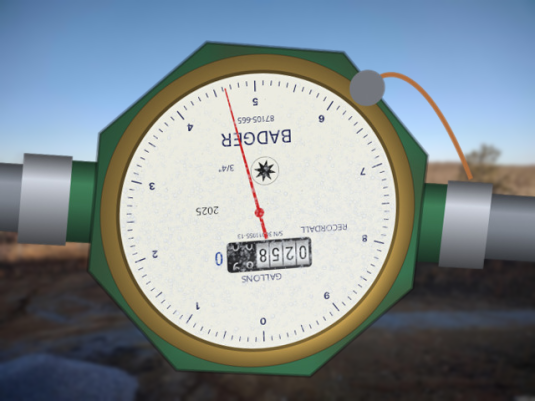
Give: 258894.6 gal
